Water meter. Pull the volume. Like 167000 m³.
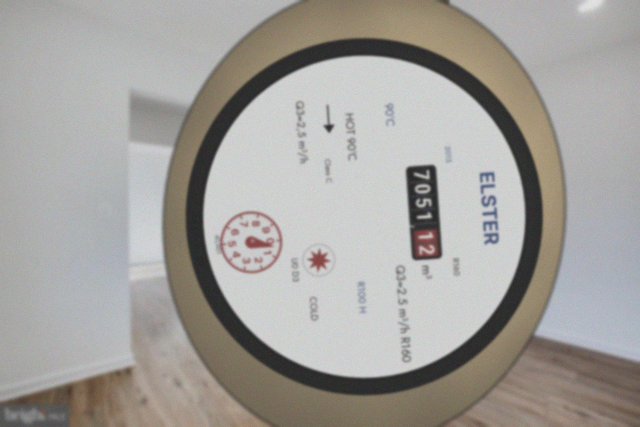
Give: 7051.120 m³
